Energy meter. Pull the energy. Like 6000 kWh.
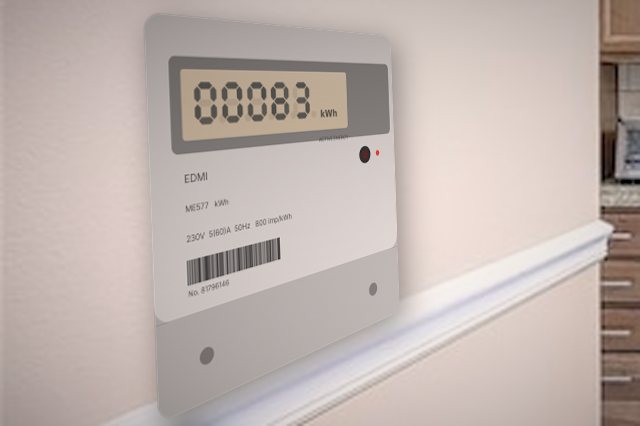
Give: 83 kWh
